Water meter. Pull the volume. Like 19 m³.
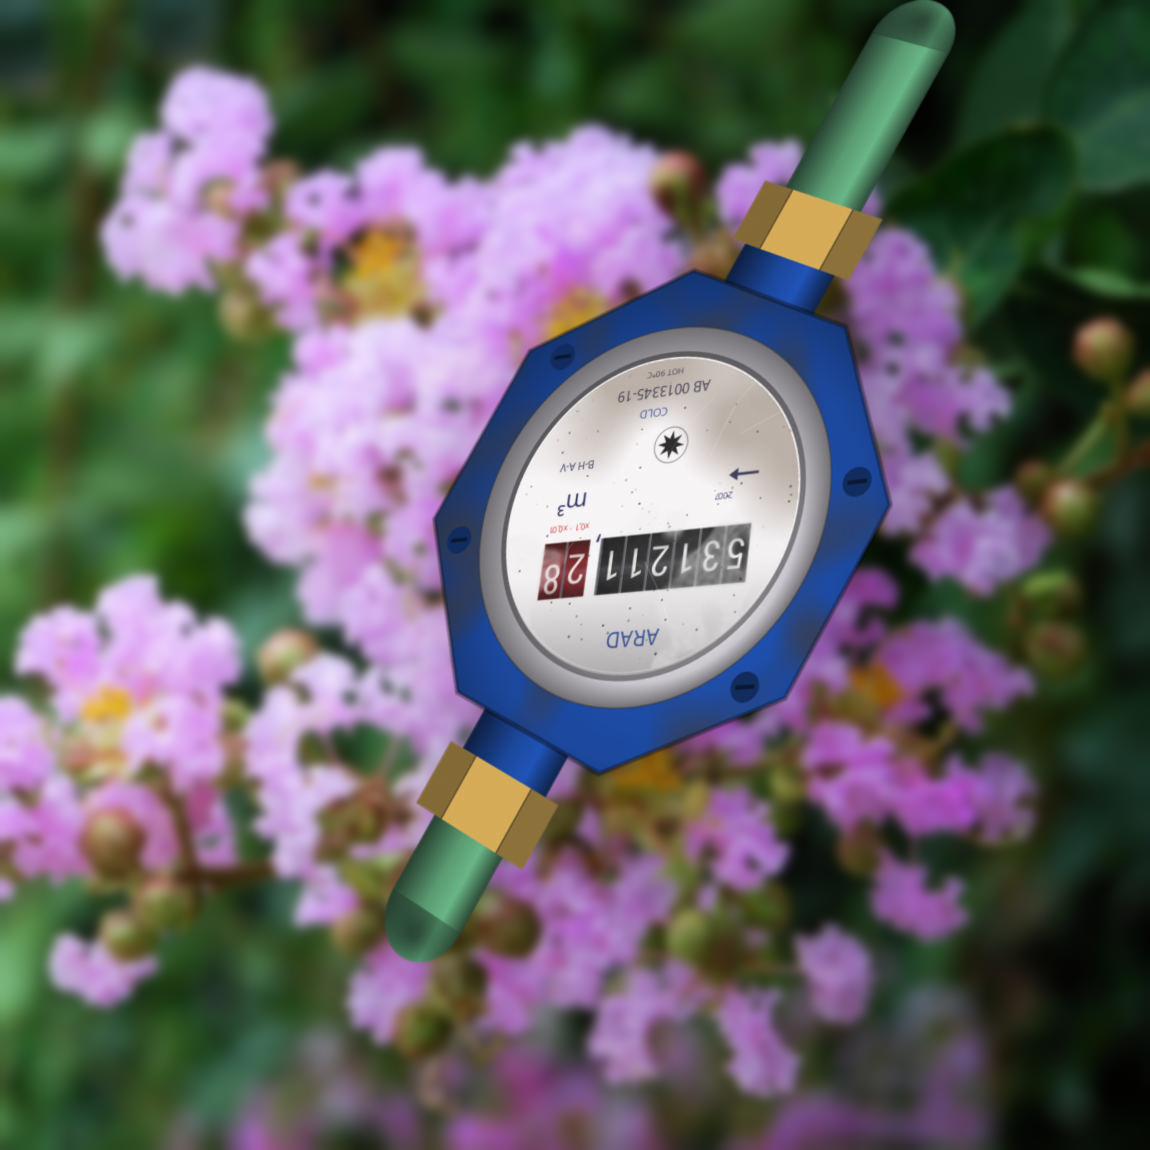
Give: 531211.28 m³
